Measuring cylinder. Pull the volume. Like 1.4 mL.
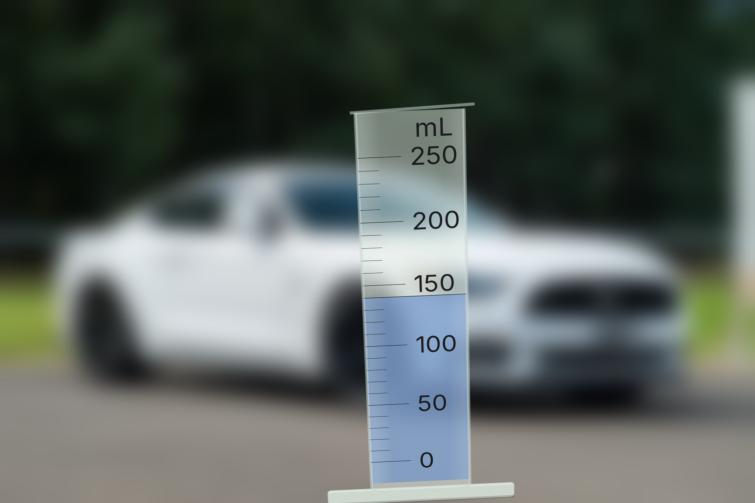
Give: 140 mL
